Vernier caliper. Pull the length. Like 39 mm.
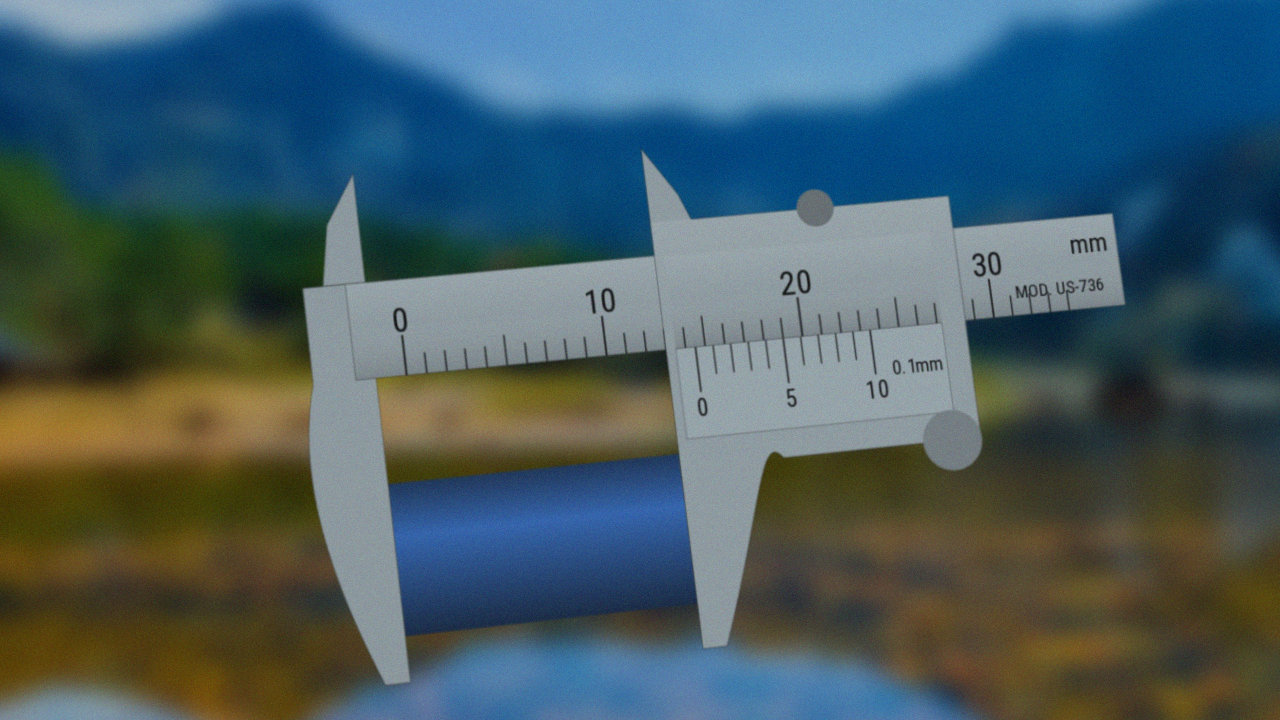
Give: 14.5 mm
